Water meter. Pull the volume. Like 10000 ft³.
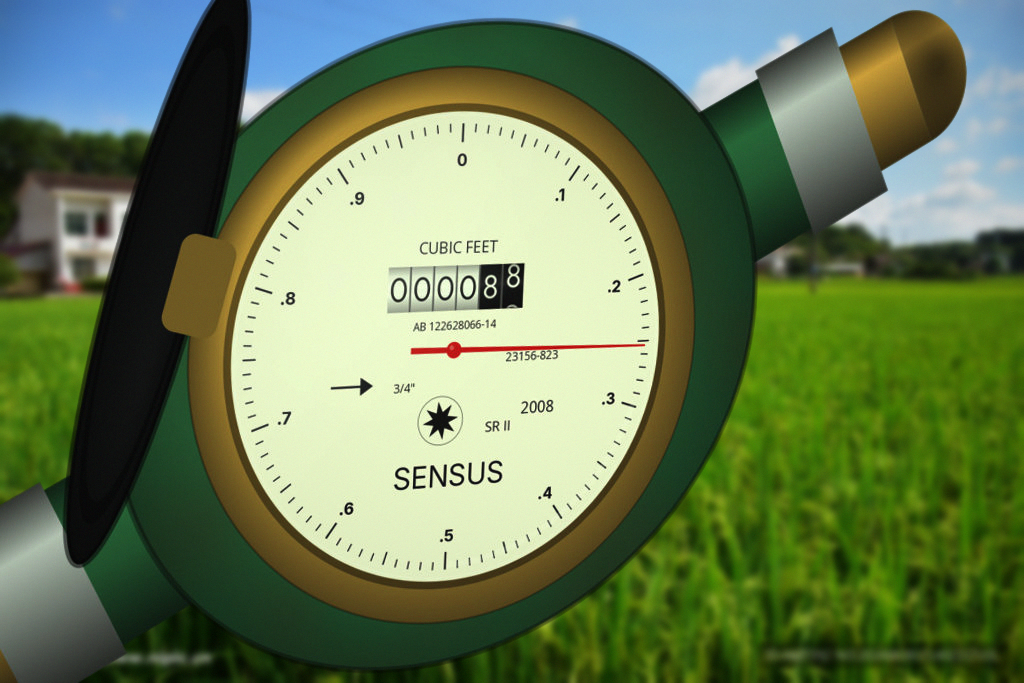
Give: 88.25 ft³
